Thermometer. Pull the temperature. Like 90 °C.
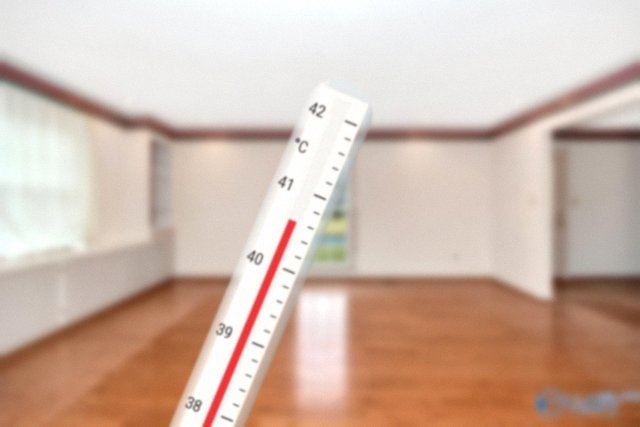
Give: 40.6 °C
